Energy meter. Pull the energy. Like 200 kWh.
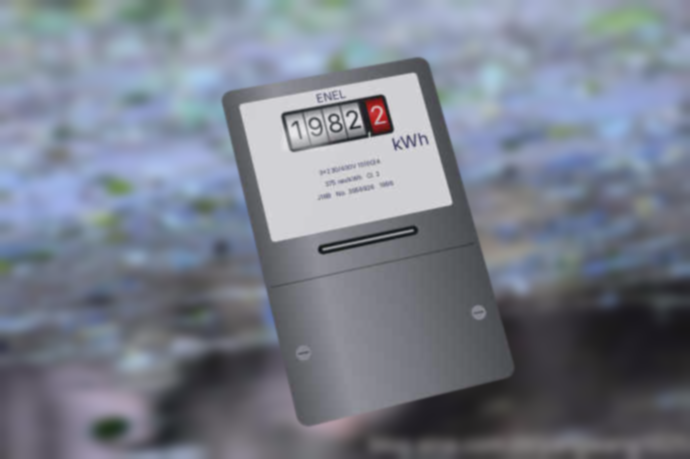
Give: 1982.2 kWh
